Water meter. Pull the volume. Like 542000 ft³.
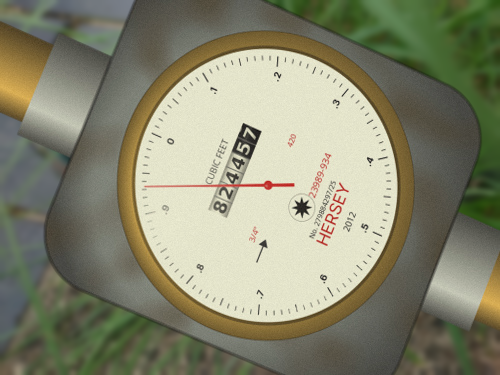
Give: 824456.93 ft³
